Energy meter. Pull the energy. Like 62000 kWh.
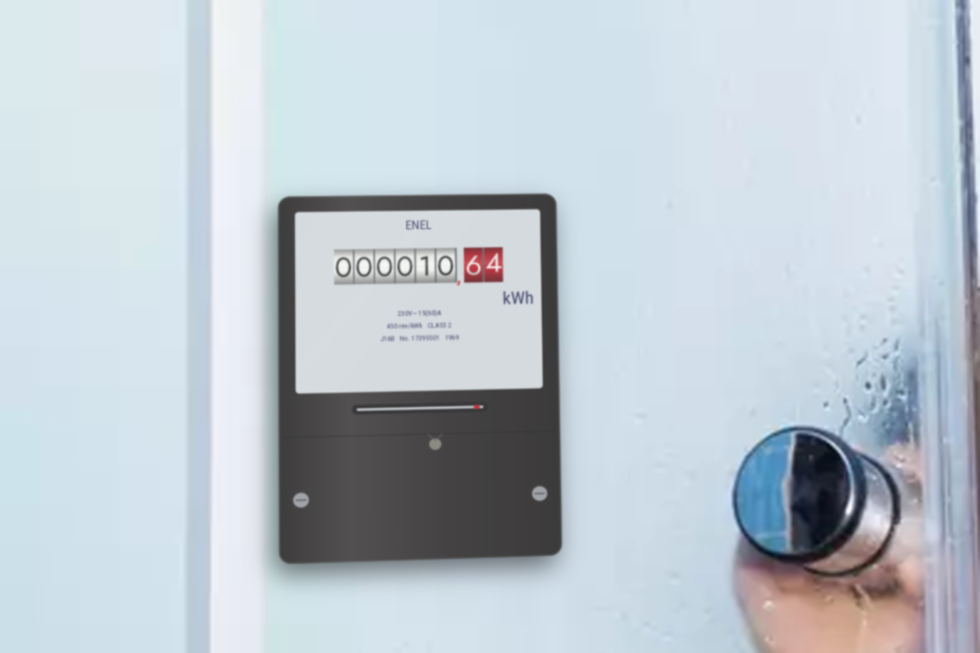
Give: 10.64 kWh
